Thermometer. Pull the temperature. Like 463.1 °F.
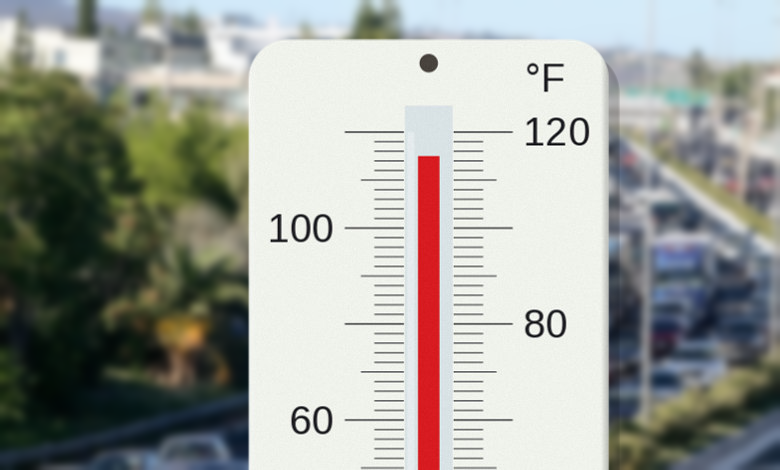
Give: 115 °F
